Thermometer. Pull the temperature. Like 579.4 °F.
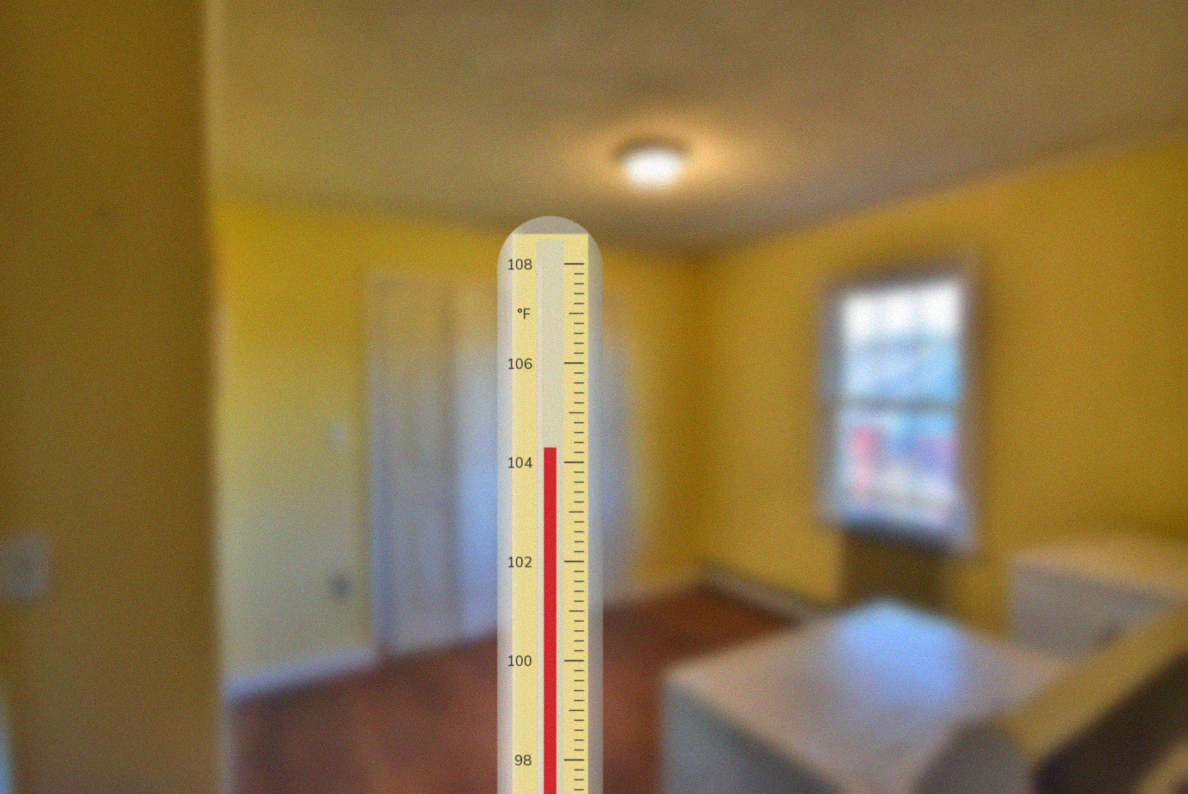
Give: 104.3 °F
